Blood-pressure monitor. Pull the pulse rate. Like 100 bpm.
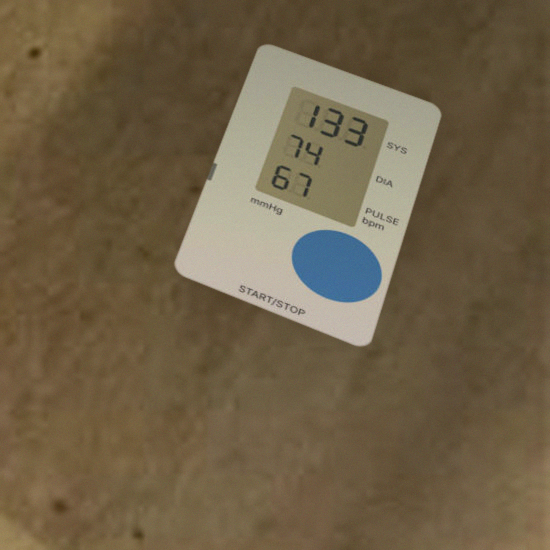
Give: 67 bpm
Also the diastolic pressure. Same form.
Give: 74 mmHg
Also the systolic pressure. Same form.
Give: 133 mmHg
